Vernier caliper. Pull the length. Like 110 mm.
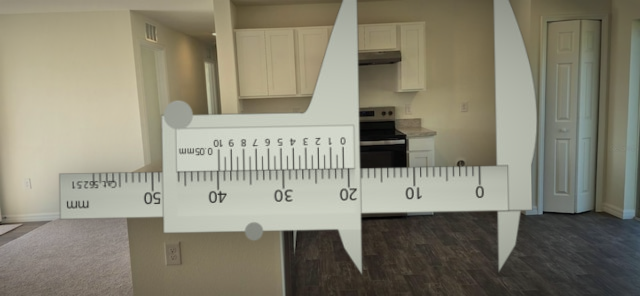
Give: 20.8 mm
